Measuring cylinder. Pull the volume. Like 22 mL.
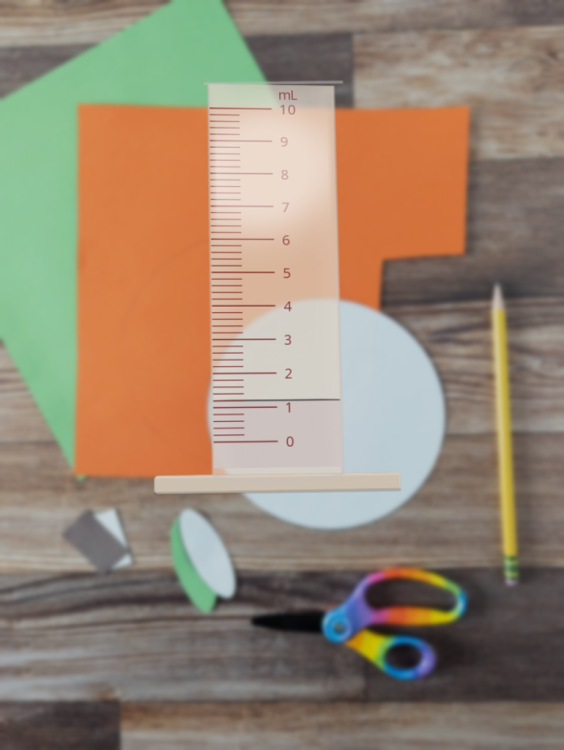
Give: 1.2 mL
